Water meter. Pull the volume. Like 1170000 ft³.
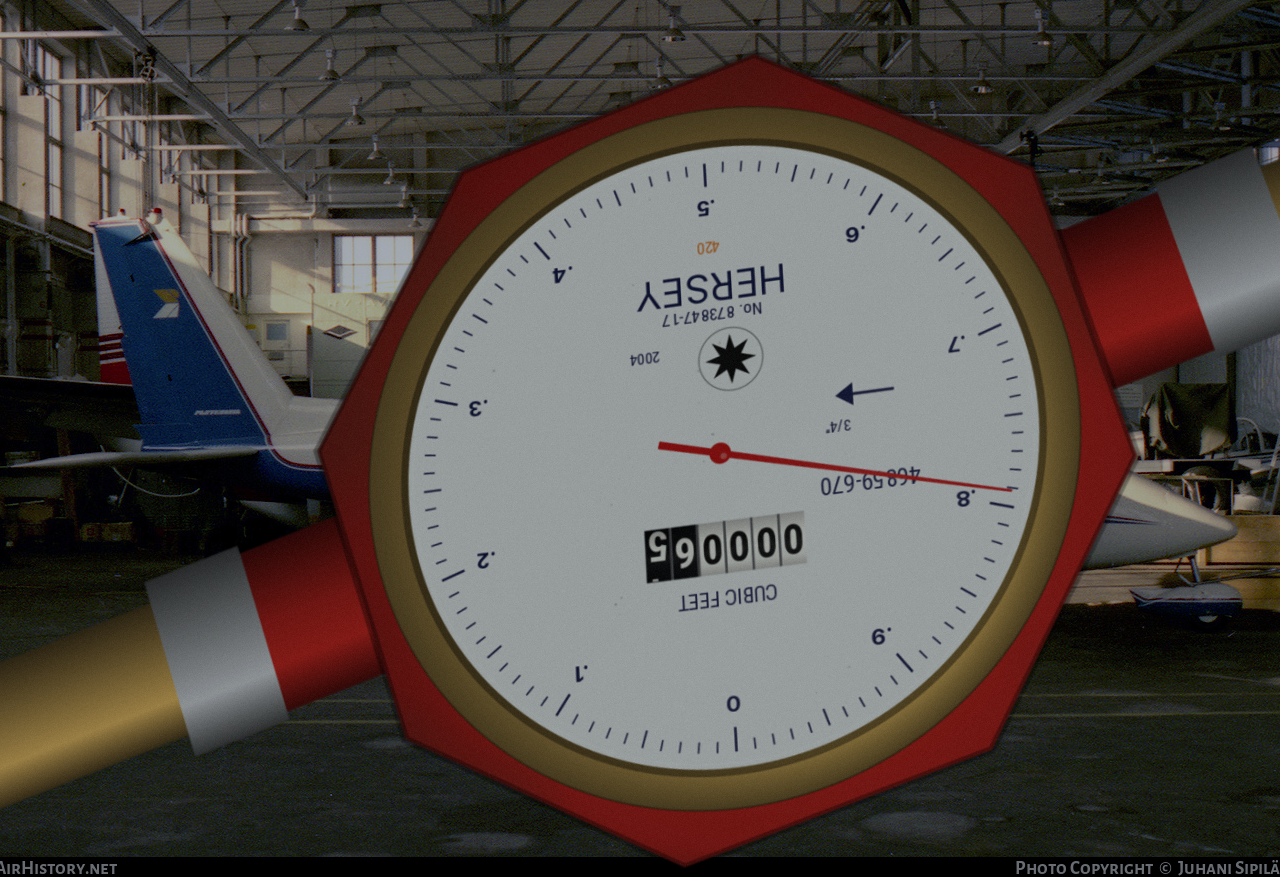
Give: 64.79 ft³
